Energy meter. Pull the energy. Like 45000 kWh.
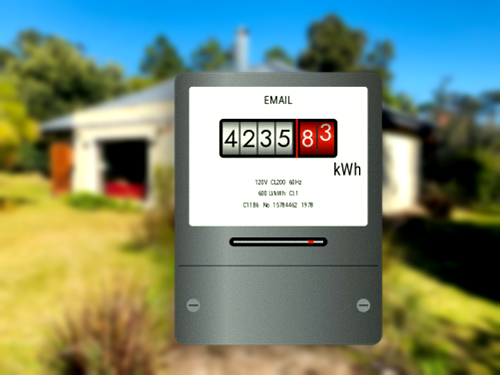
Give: 4235.83 kWh
